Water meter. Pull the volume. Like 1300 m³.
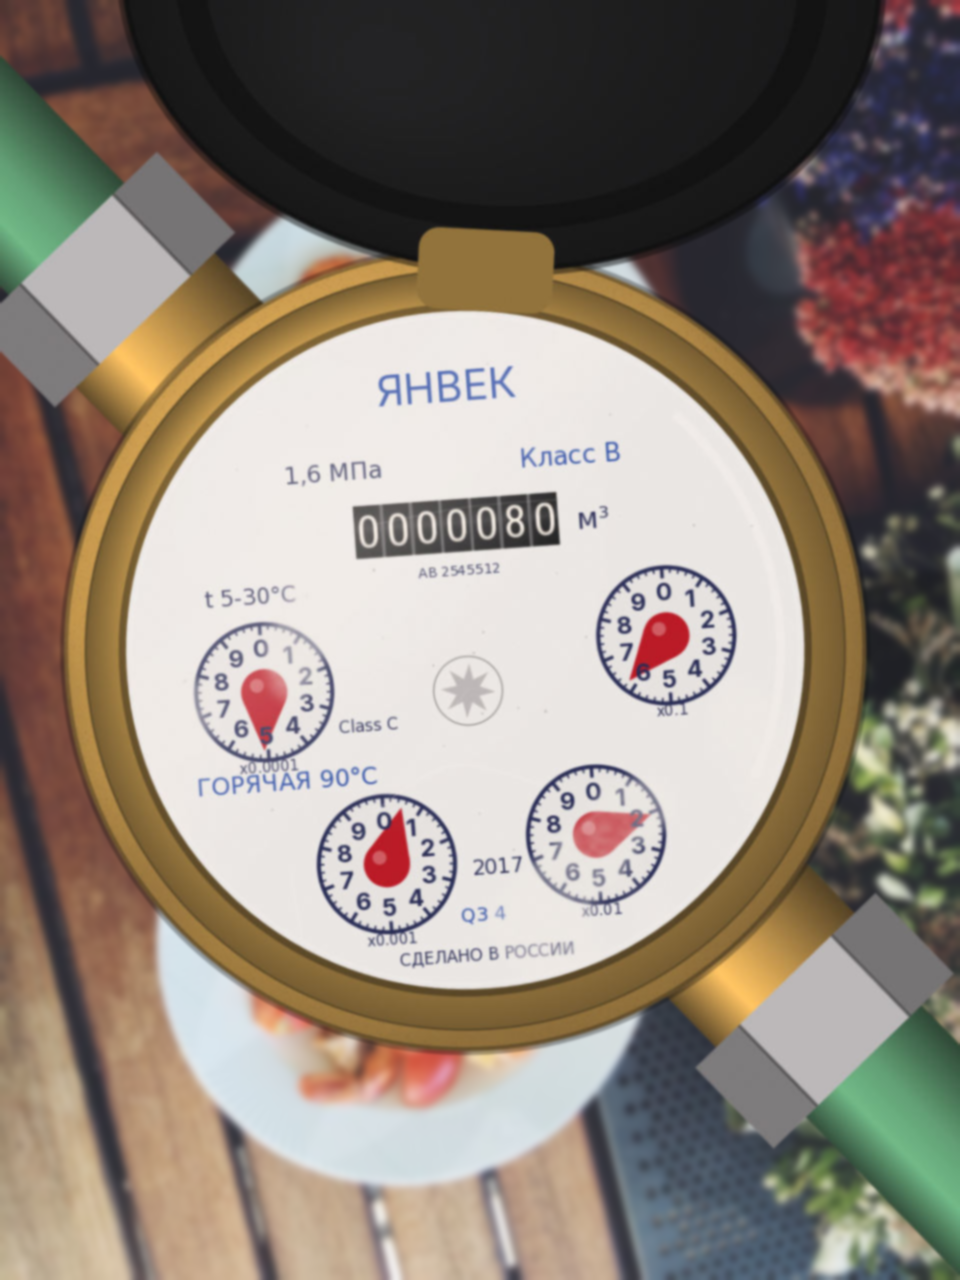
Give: 80.6205 m³
